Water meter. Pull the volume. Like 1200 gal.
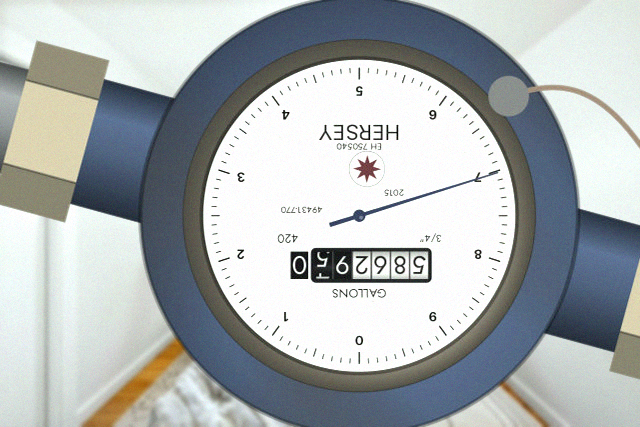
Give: 5862947.0 gal
